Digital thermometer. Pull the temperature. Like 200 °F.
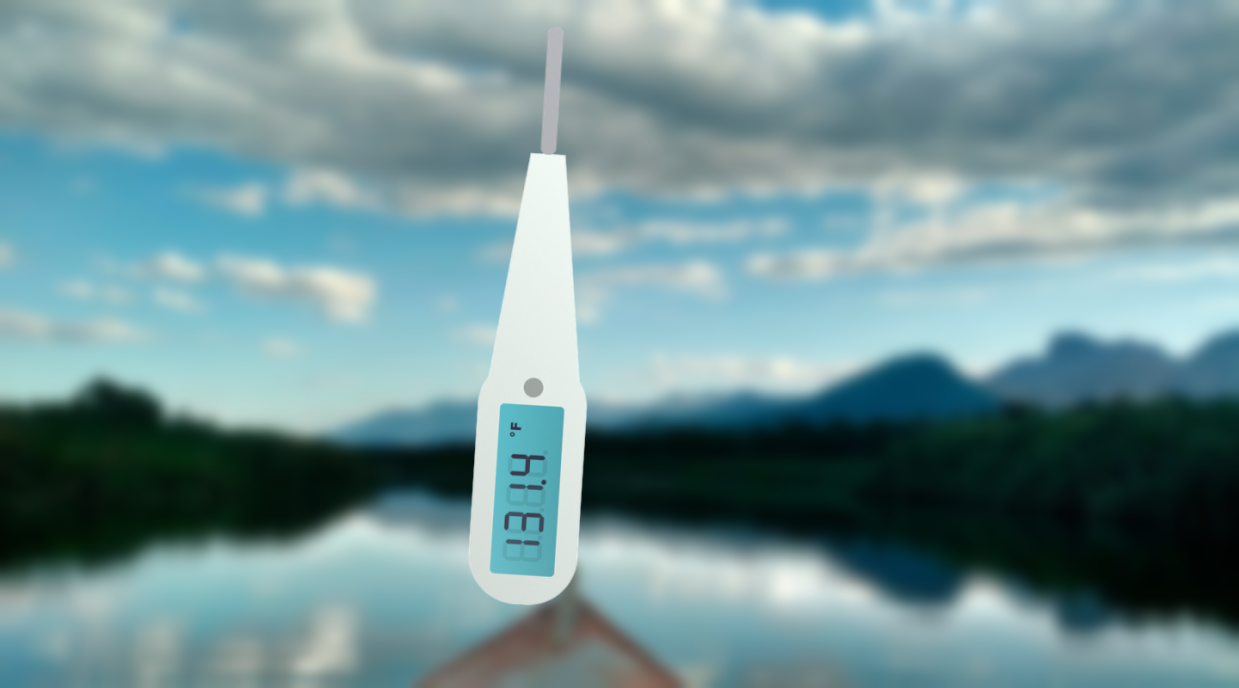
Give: 131.4 °F
